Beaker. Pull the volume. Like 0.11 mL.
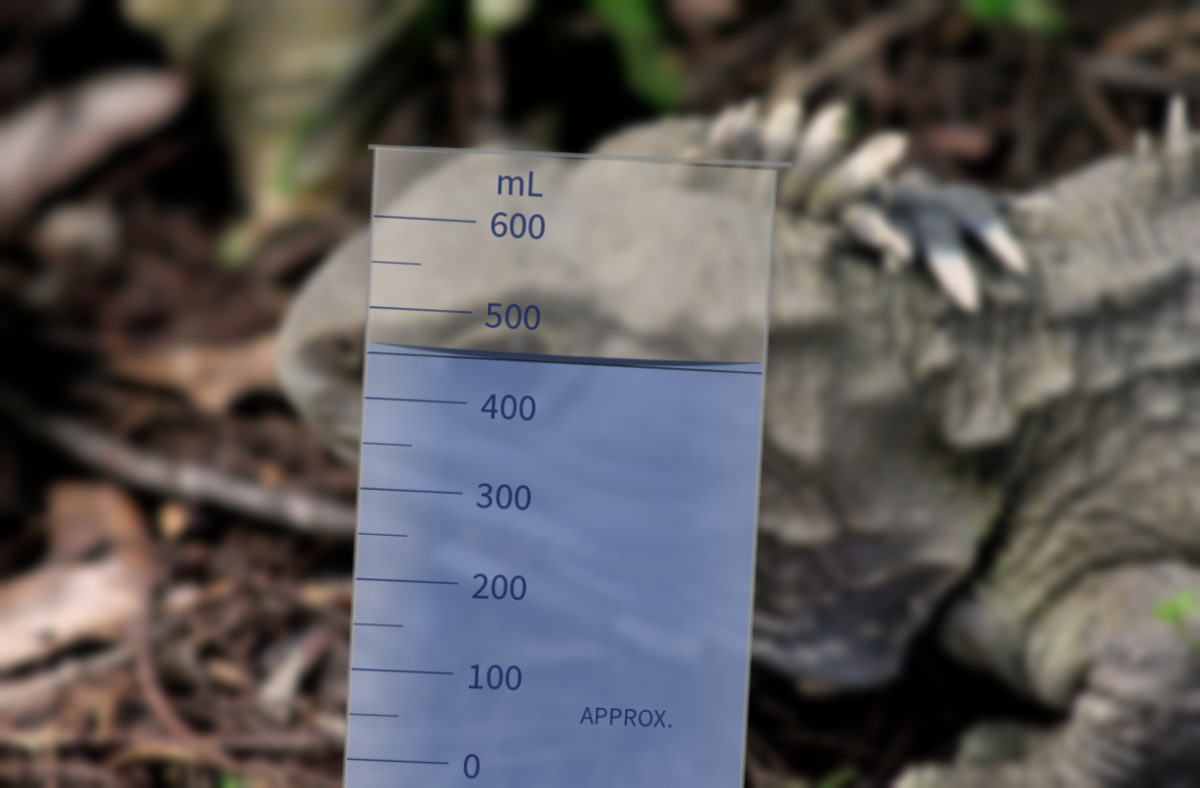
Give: 450 mL
